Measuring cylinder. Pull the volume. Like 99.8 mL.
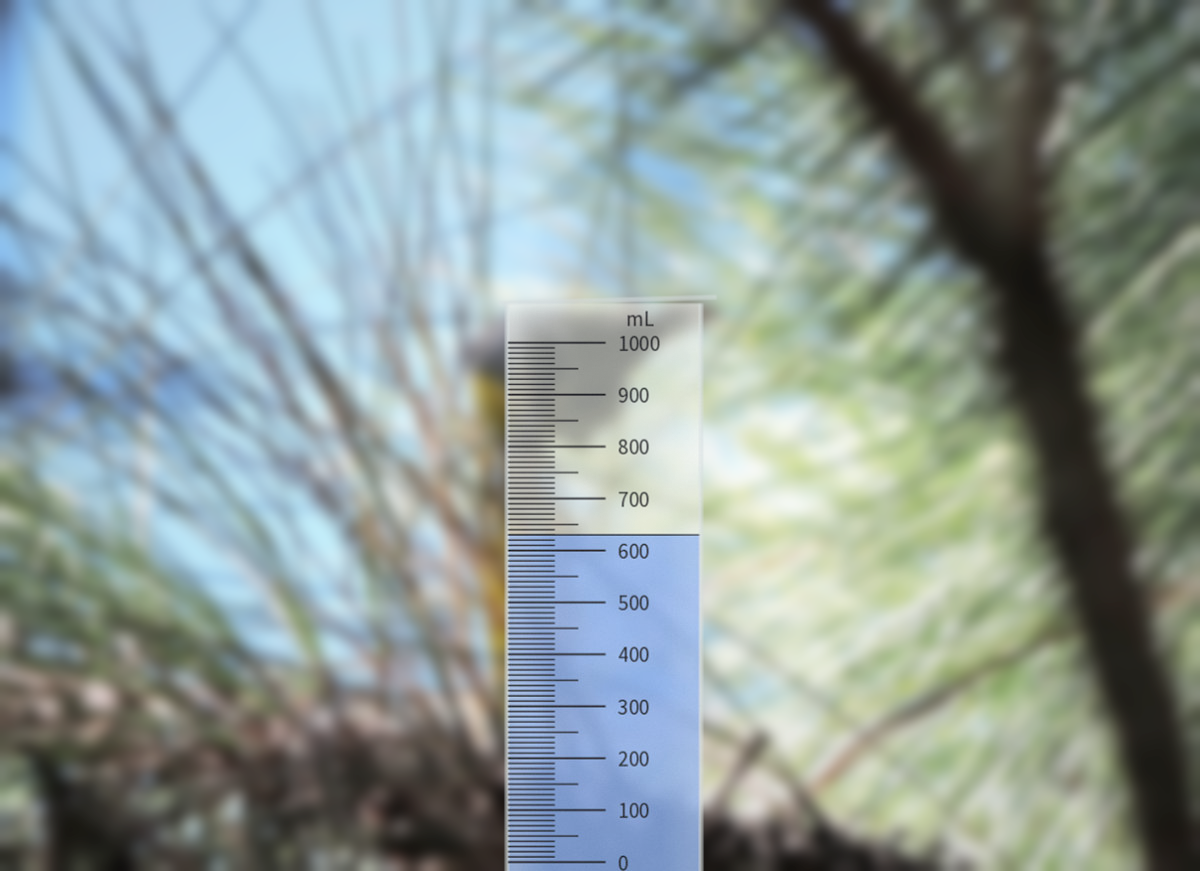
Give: 630 mL
